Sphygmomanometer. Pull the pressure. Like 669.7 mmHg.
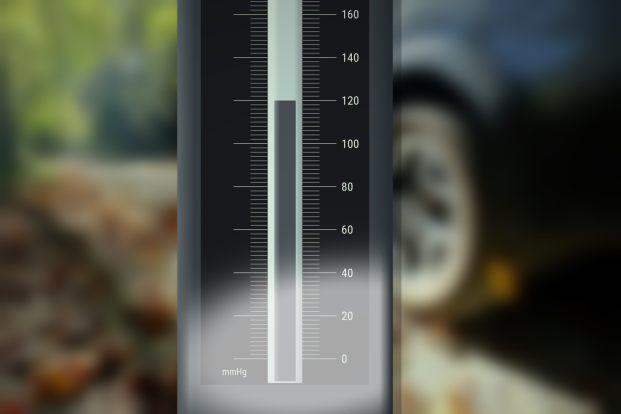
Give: 120 mmHg
